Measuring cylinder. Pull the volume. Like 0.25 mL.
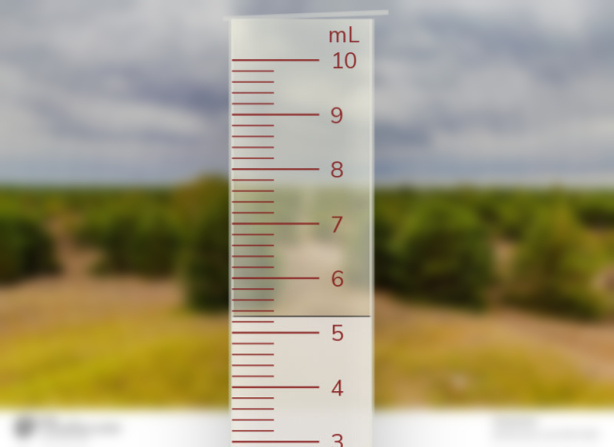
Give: 5.3 mL
